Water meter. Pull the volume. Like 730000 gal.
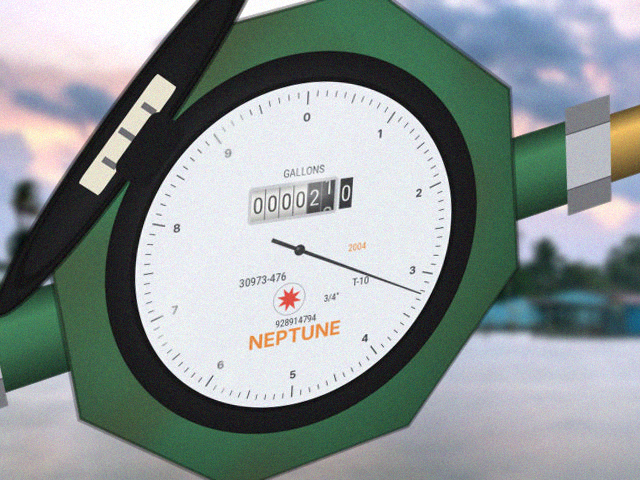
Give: 213.2 gal
